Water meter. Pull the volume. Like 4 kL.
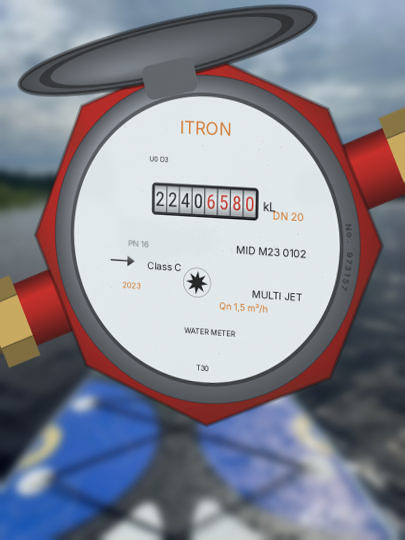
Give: 2240.6580 kL
